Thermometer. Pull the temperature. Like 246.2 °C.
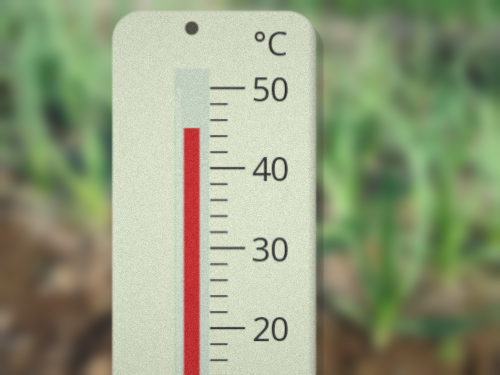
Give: 45 °C
